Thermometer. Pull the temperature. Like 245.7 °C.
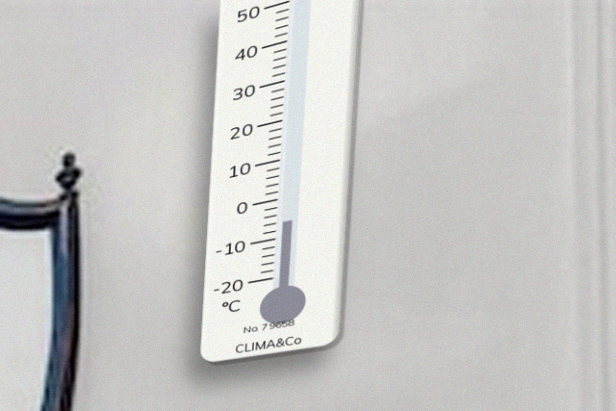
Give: -6 °C
